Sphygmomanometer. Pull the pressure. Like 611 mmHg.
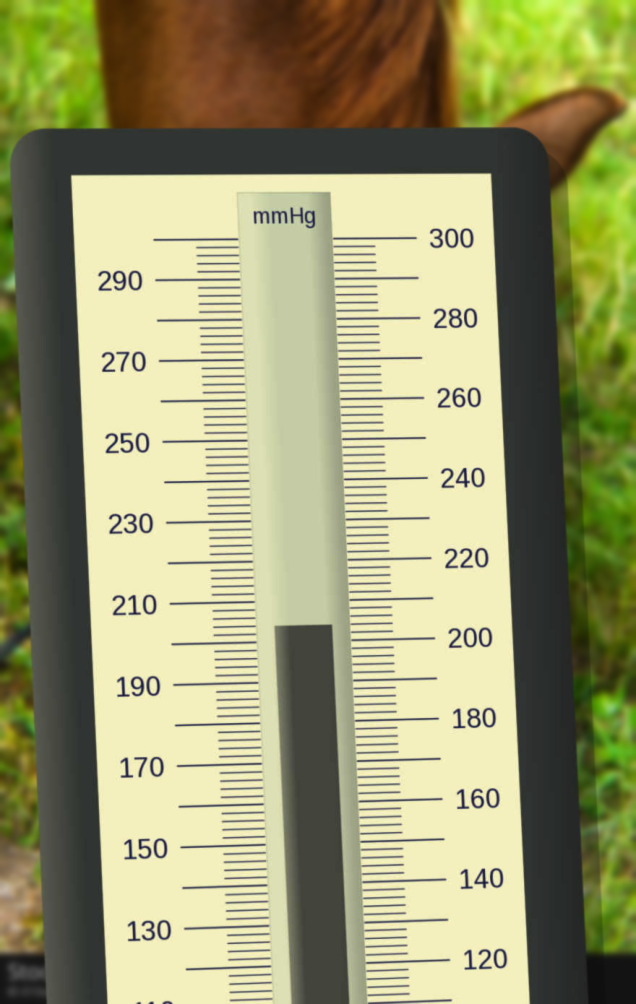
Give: 204 mmHg
